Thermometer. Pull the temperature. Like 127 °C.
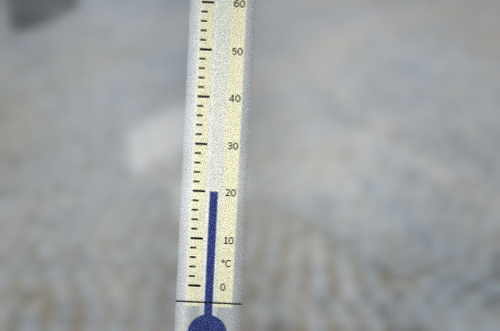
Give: 20 °C
